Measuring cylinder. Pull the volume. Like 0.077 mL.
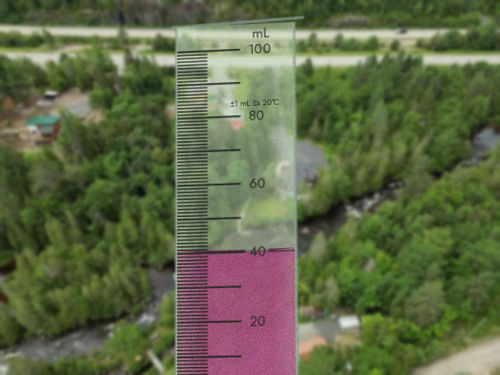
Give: 40 mL
